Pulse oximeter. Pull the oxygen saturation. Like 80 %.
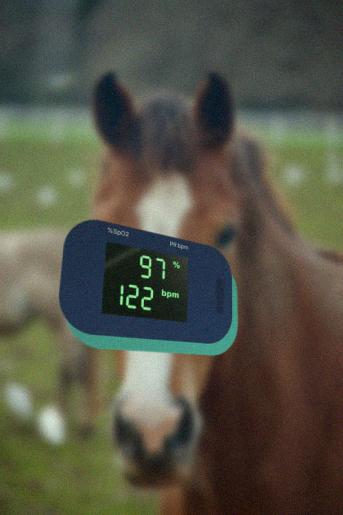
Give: 97 %
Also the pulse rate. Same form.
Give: 122 bpm
